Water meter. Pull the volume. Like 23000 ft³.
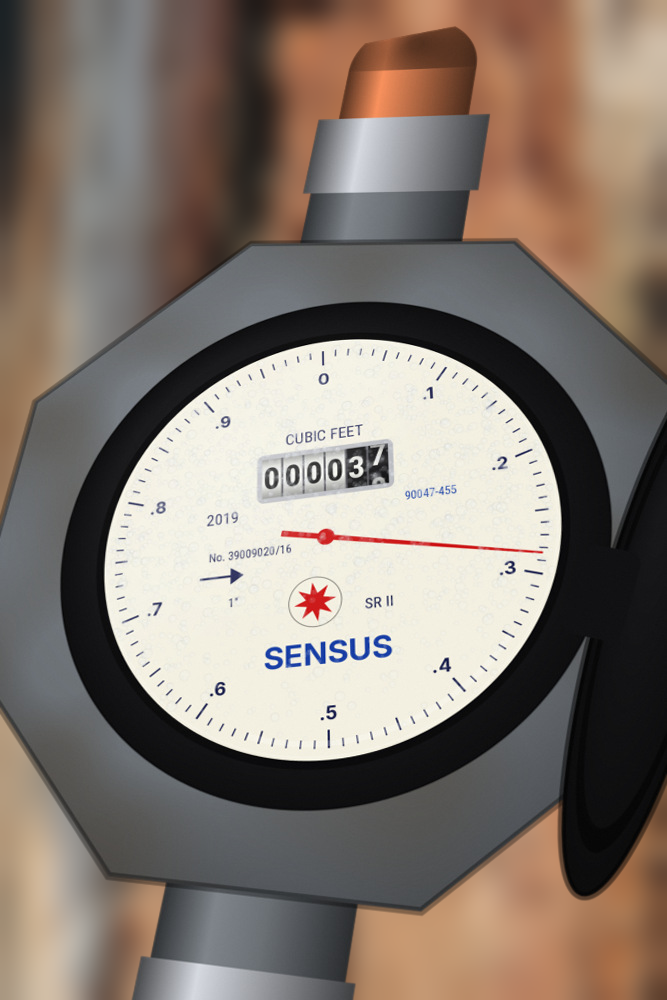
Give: 37.28 ft³
